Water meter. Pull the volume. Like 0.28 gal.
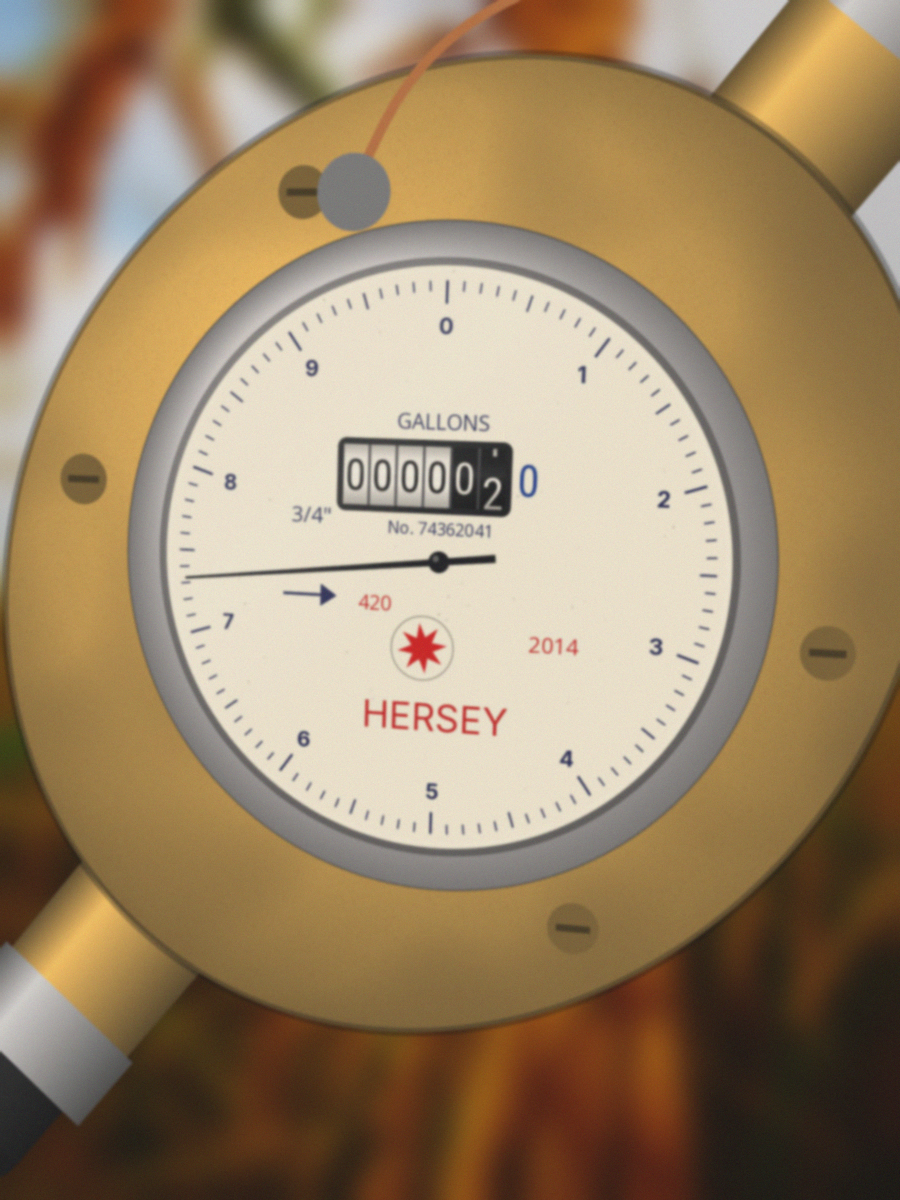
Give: 17.3 gal
